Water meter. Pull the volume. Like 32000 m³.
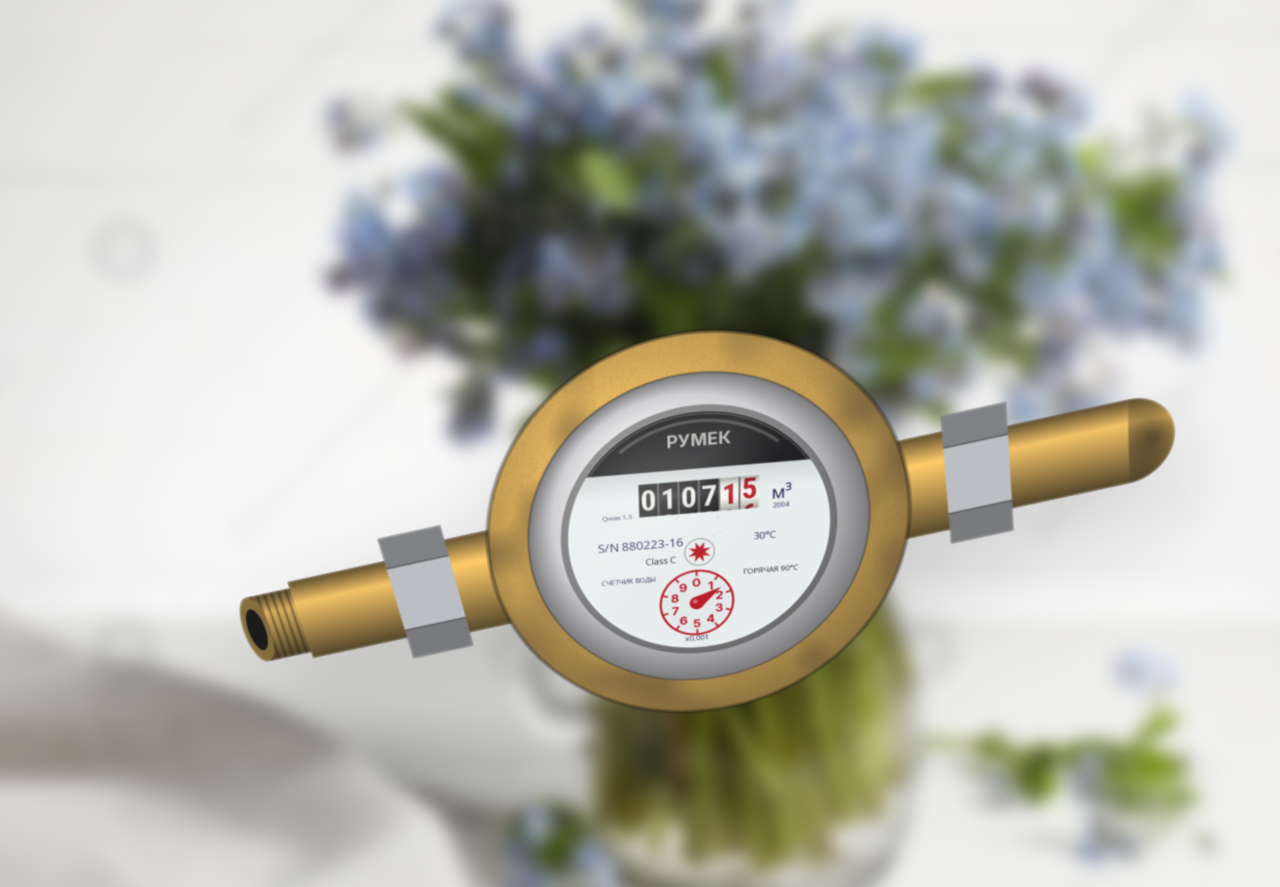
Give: 107.151 m³
